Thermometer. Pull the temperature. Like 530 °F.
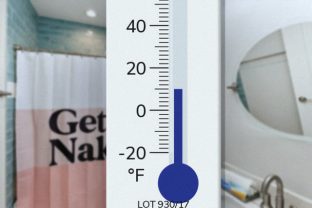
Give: 10 °F
